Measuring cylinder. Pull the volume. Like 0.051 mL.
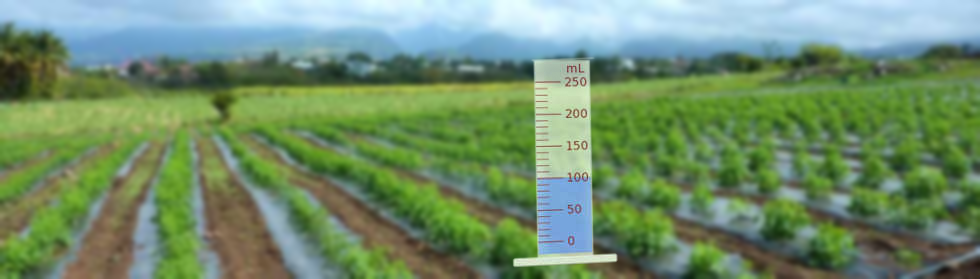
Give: 100 mL
